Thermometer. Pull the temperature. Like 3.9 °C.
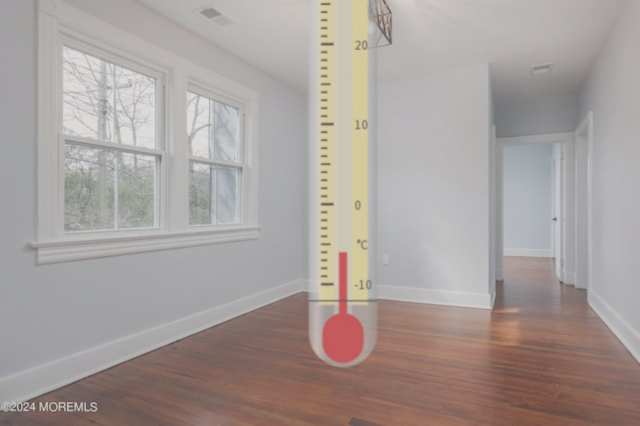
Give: -6 °C
